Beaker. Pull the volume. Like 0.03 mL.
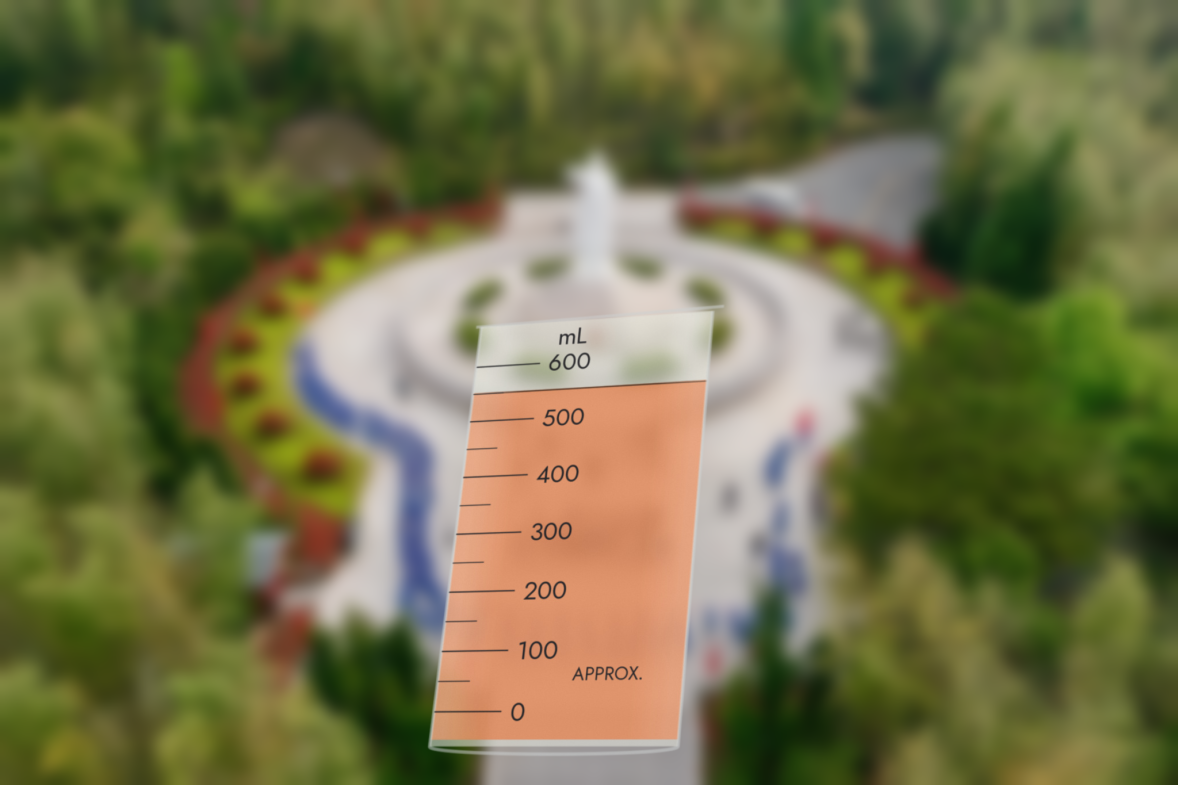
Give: 550 mL
